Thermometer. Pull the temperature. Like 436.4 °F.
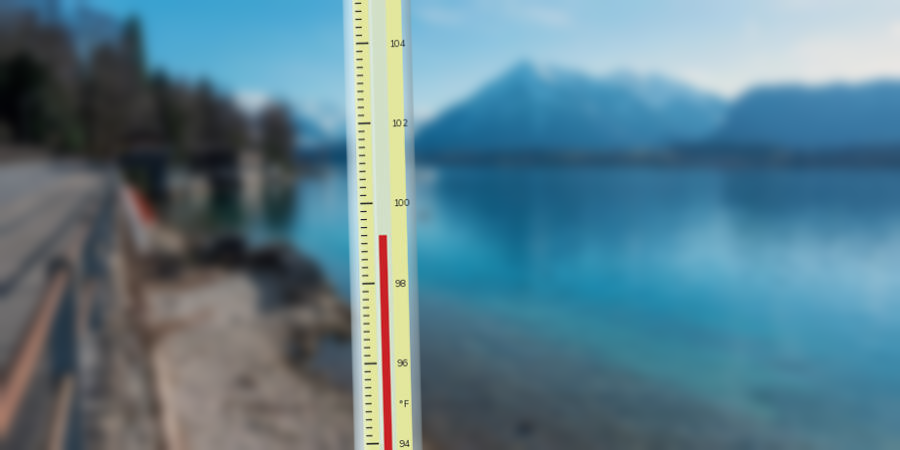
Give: 99.2 °F
